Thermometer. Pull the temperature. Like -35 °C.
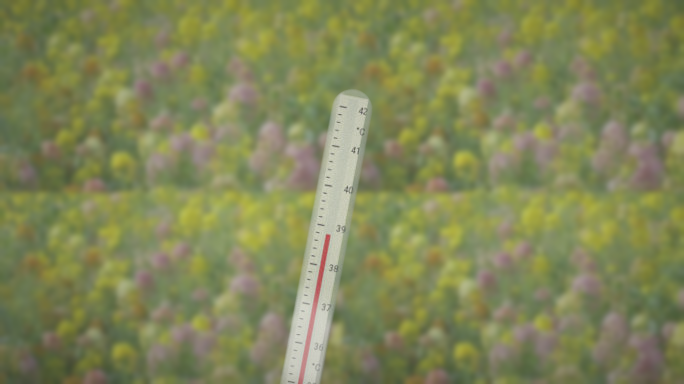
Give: 38.8 °C
